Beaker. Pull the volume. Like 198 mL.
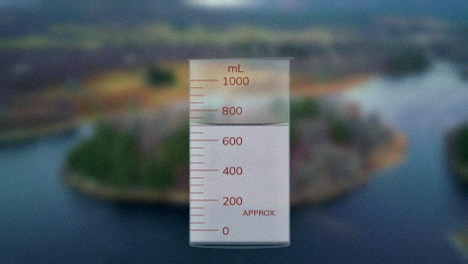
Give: 700 mL
